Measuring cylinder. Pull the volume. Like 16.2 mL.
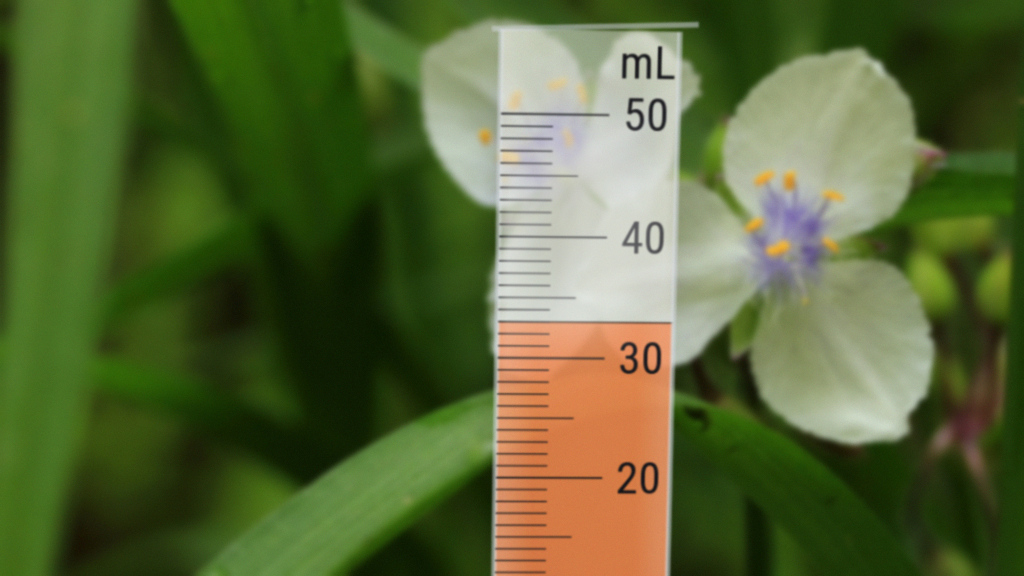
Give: 33 mL
